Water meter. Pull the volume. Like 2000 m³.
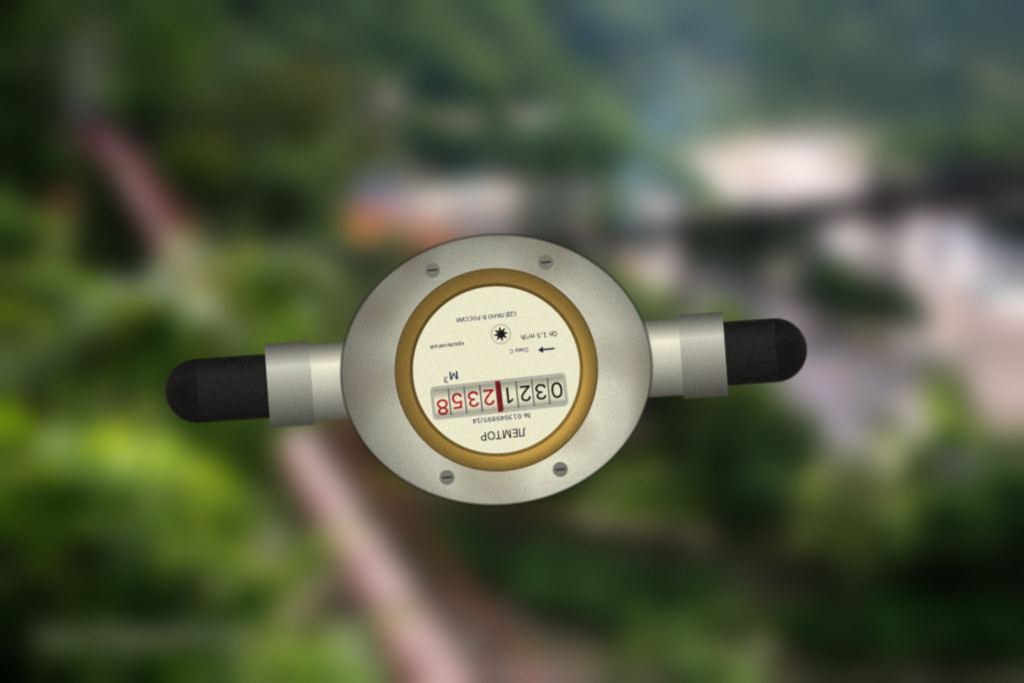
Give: 321.2358 m³
